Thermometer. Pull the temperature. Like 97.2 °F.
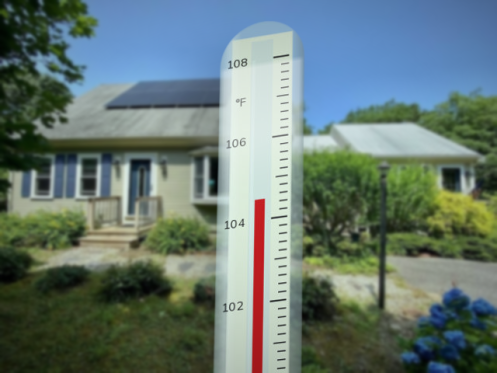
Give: 104.5 °F
